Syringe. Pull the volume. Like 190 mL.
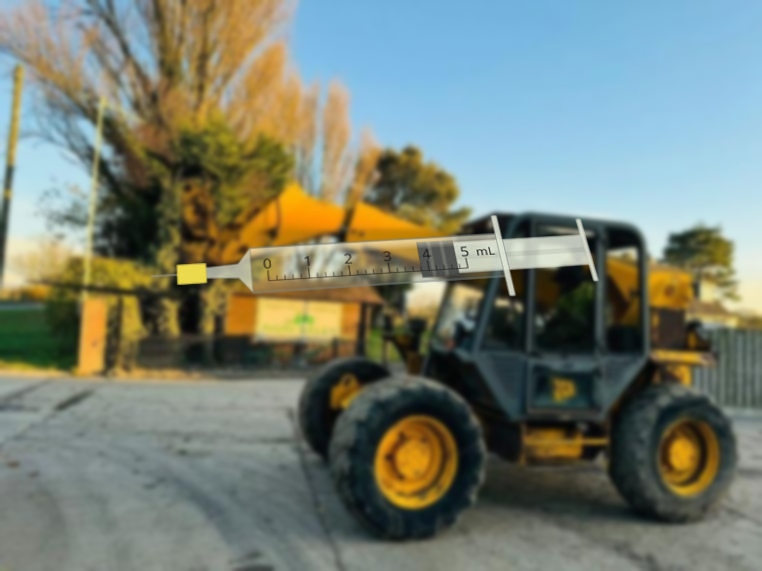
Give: 3.8 mL
